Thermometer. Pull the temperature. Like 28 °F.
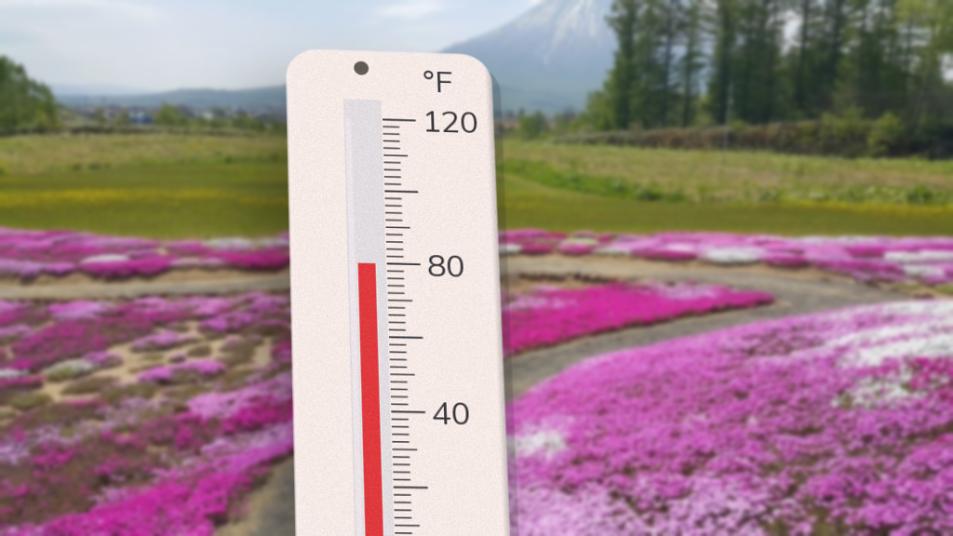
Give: 80 °F
